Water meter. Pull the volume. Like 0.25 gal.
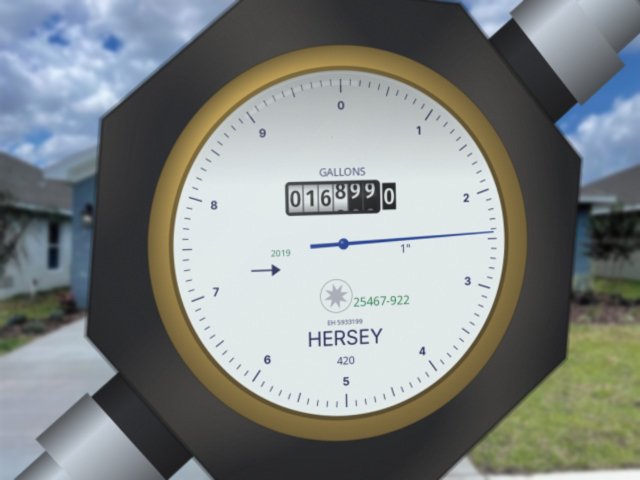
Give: 168992.4 gal
